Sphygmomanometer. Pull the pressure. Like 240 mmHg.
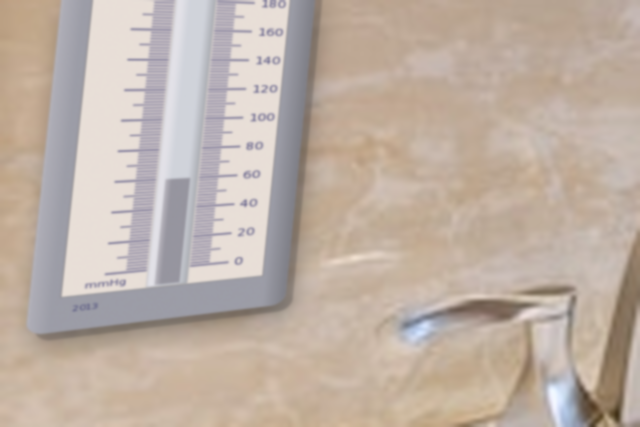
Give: 60 mmHg
